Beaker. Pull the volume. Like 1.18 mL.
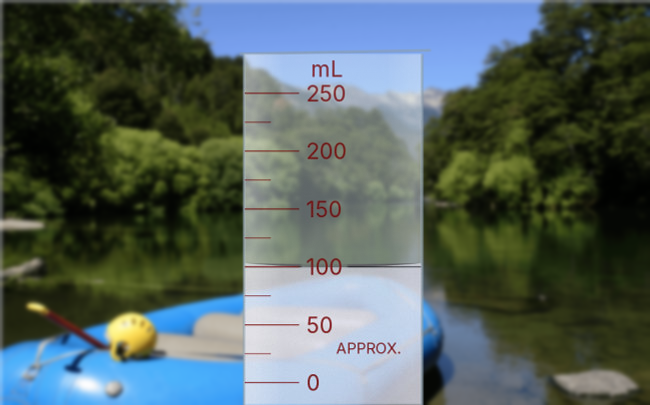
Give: 100 mL
